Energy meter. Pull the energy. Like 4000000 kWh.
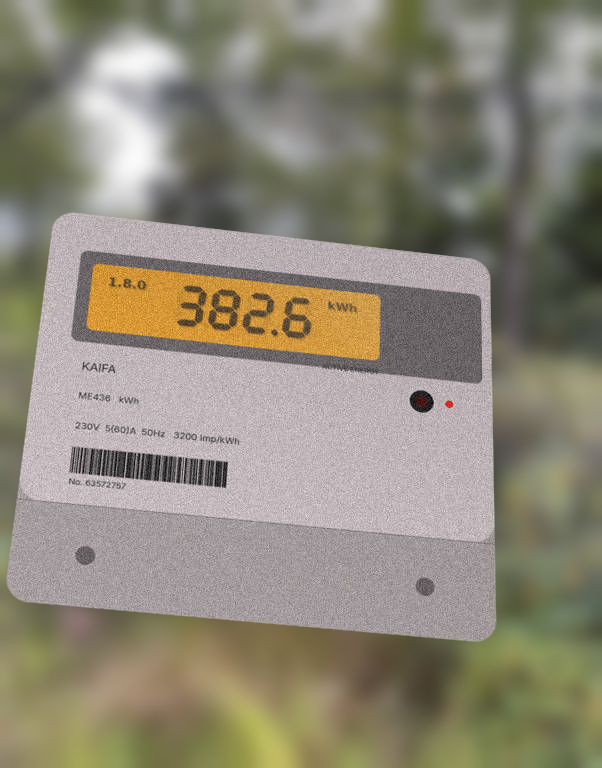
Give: 382.6 kWh
